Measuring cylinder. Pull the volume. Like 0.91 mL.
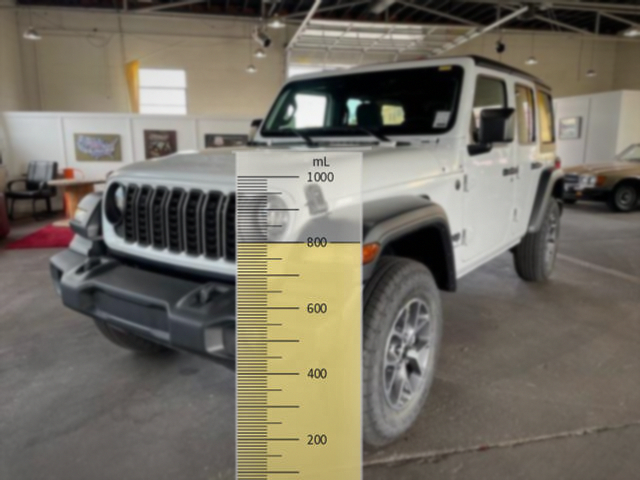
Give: 800 mL
